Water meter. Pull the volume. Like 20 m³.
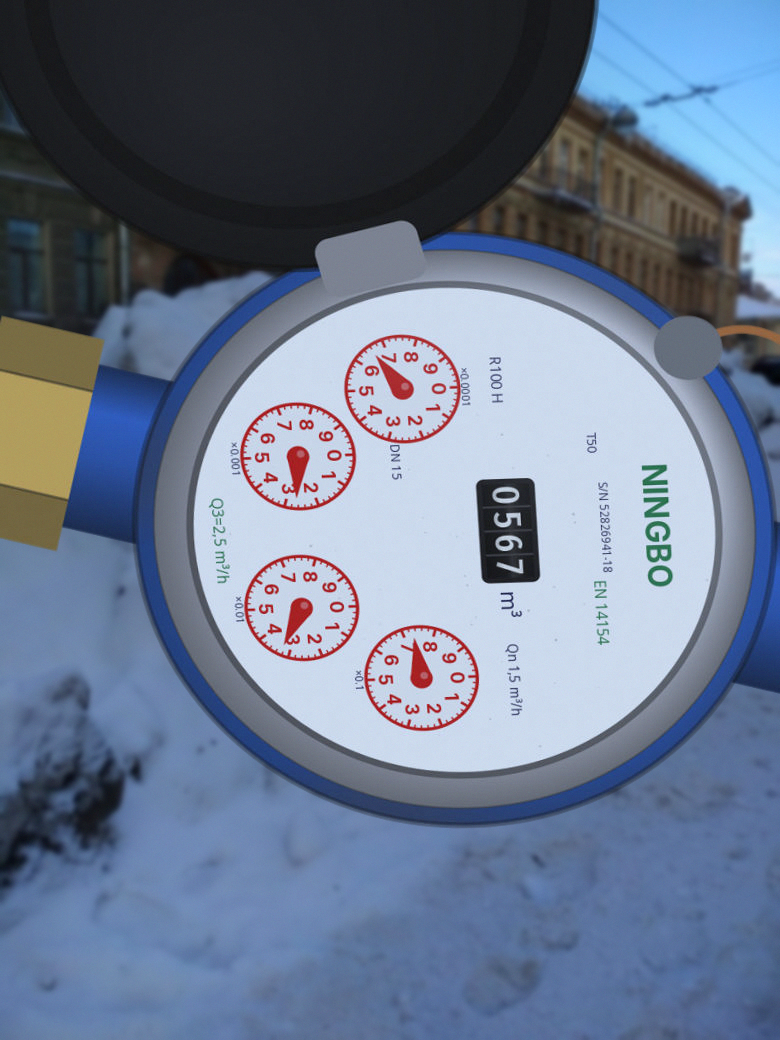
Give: 567.7326 m³
